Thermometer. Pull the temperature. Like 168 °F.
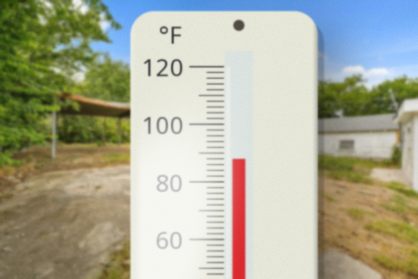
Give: 88 °F
